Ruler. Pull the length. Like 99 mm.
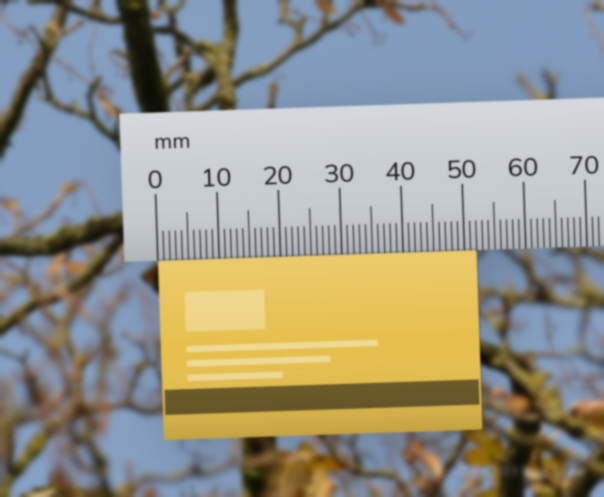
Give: 52 mm
